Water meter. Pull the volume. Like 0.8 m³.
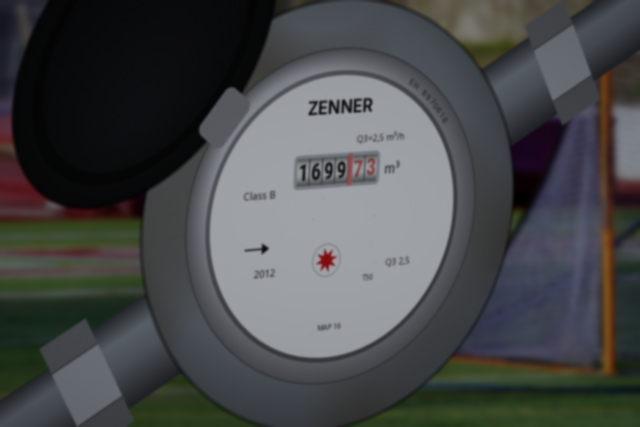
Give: 1699.73 m³
